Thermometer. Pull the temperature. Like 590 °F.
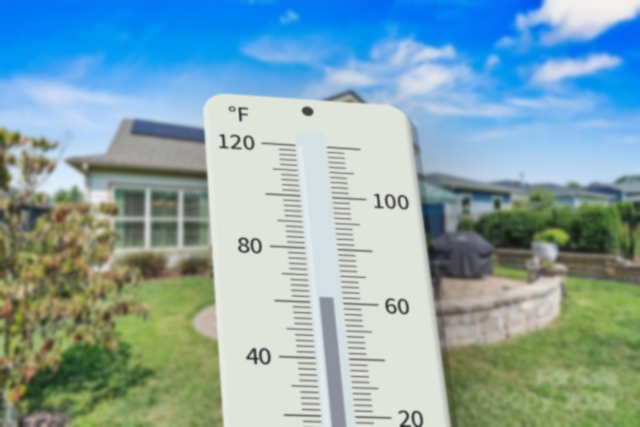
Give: 62 °F
